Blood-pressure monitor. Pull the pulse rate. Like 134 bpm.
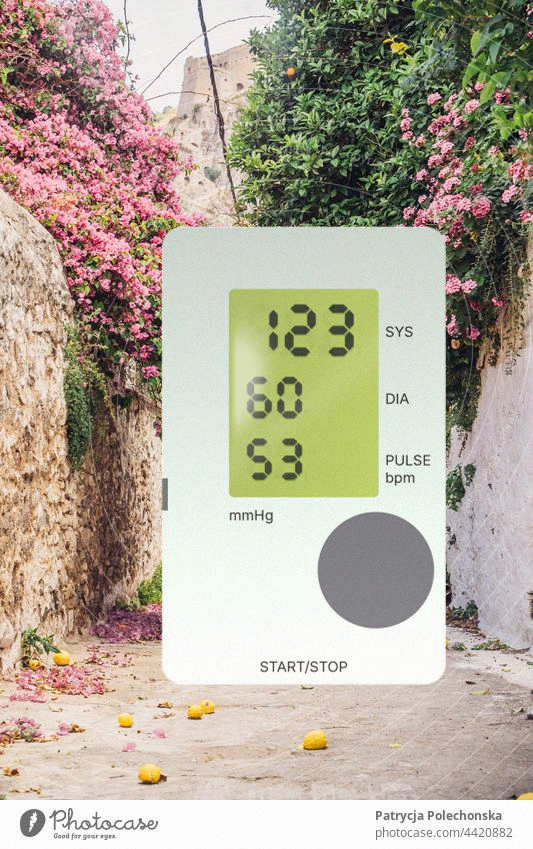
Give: 53 bpm
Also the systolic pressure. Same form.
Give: 123 mmHg
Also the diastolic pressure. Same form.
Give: 60 mmHg
